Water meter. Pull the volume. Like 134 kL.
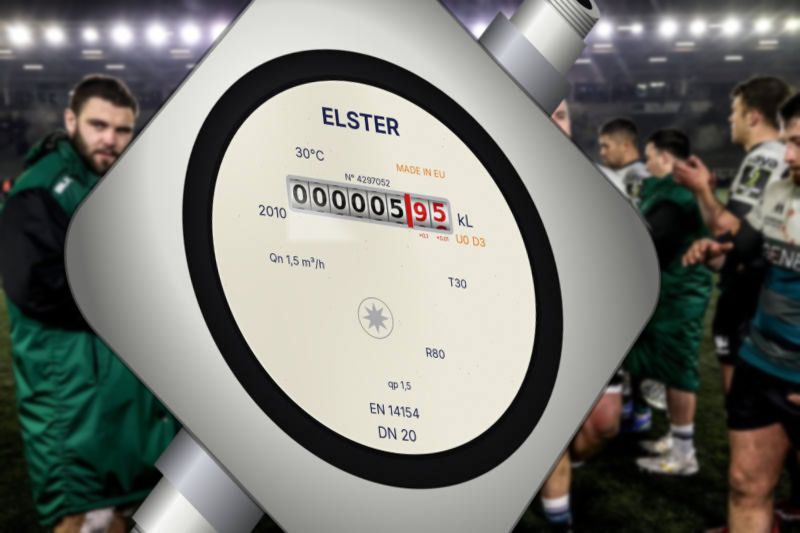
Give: 5.95 kL
